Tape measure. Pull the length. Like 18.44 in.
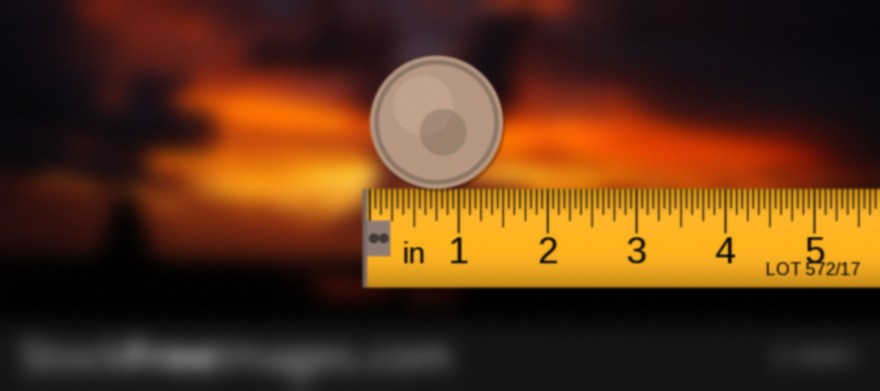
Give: 1.5 in
